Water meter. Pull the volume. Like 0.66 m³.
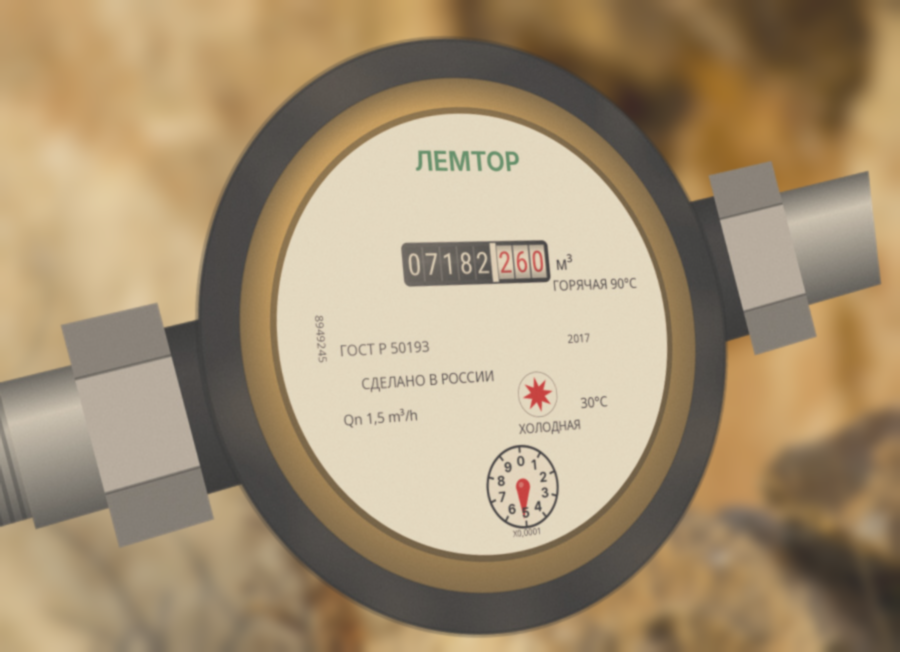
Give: 7182.2605 m³
